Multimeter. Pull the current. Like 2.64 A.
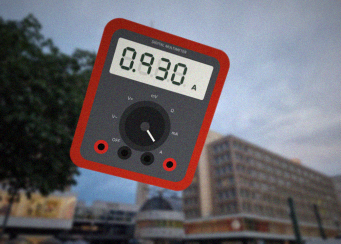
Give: 0.930 A
